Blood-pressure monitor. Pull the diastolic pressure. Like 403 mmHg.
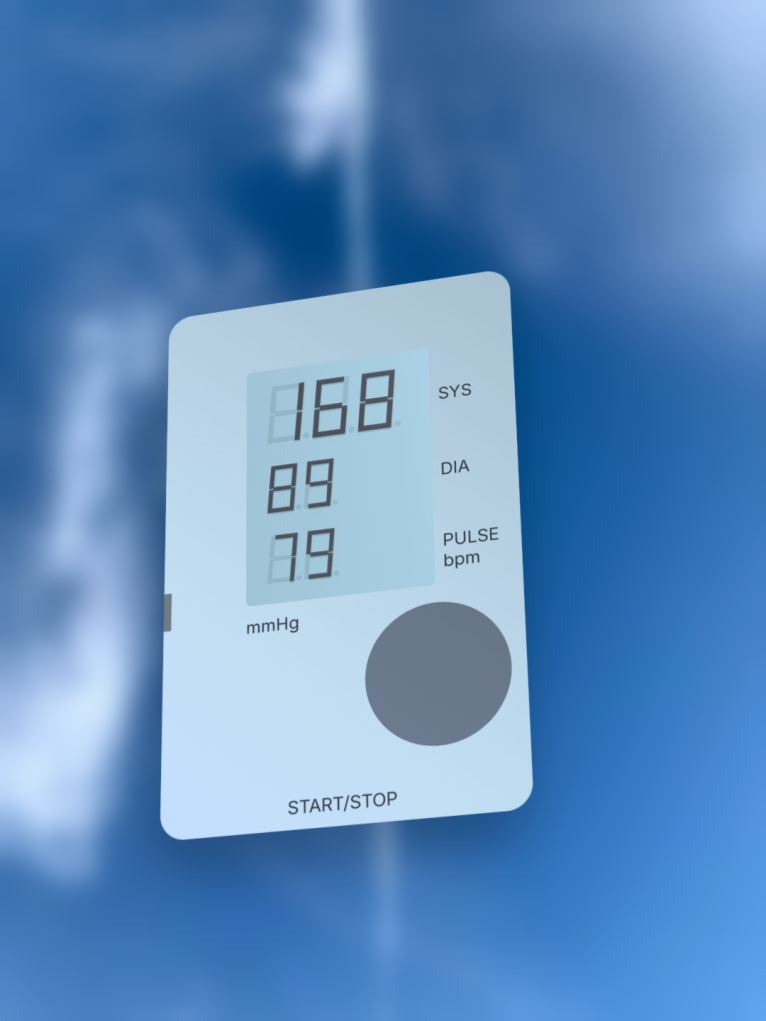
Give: 89 mmHg
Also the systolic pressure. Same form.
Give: 168 mmHg
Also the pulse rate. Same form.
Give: 79 bpm
